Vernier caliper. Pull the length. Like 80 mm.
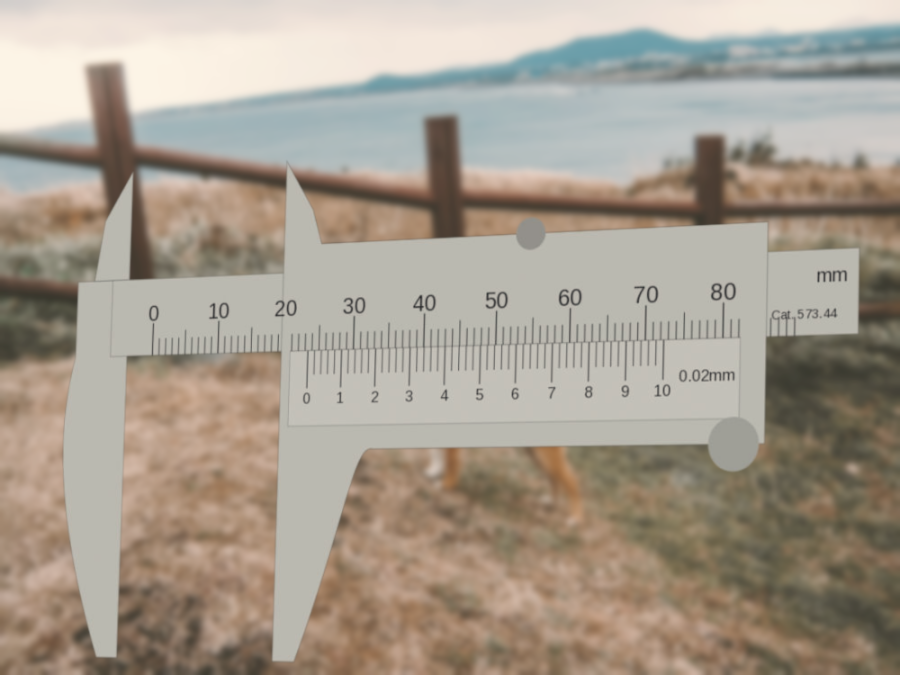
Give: 23.4 mm
